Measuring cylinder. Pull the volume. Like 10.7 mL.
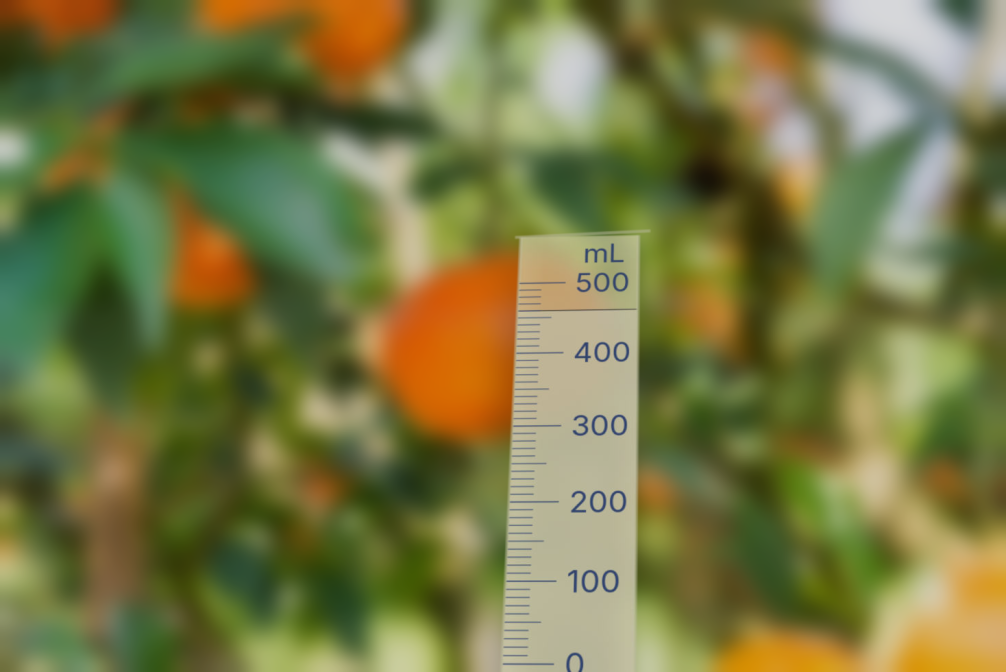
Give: 460 mL
